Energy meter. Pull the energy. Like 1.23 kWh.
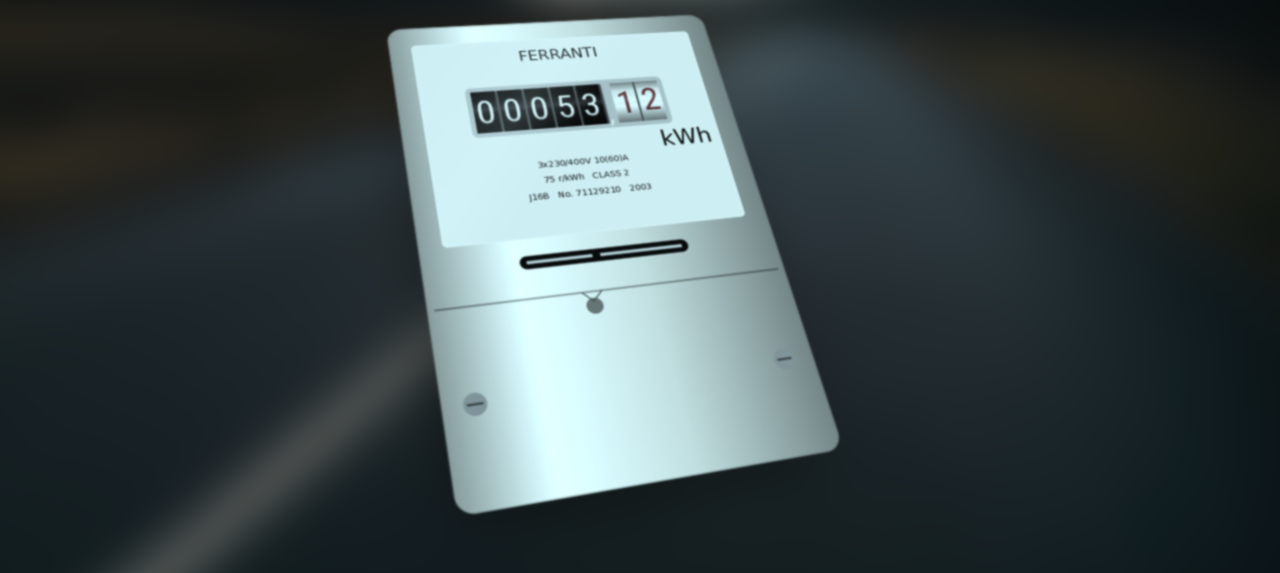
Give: 53.12 kWh
